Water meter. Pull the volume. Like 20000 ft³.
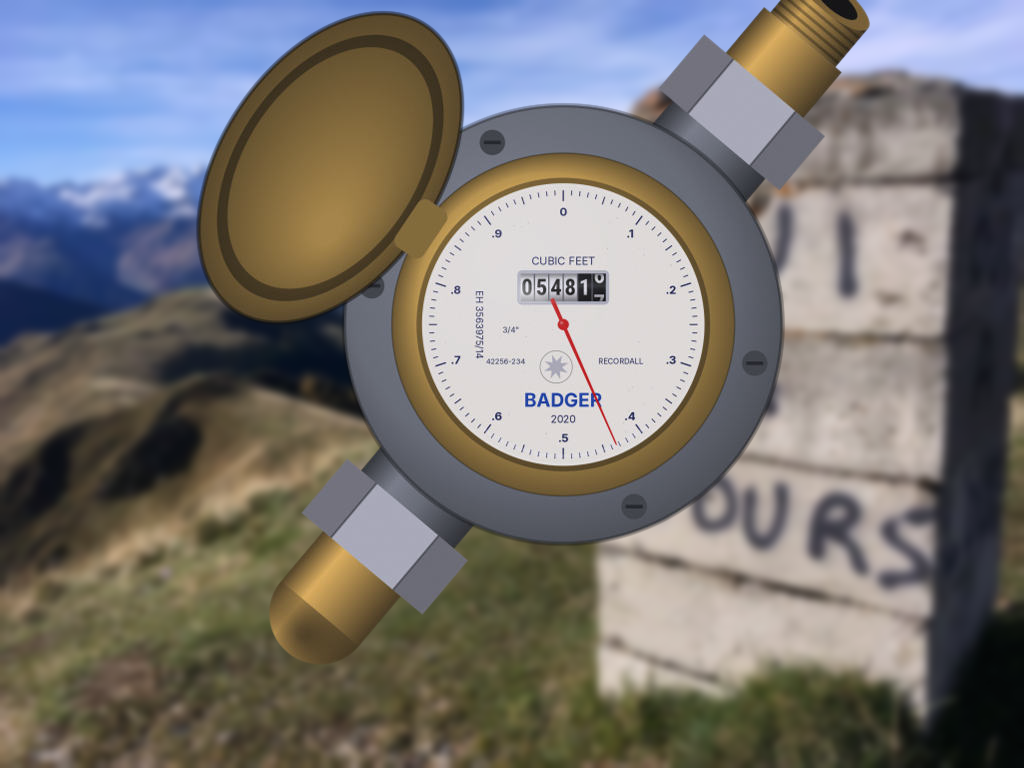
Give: 54816.43 ft³
